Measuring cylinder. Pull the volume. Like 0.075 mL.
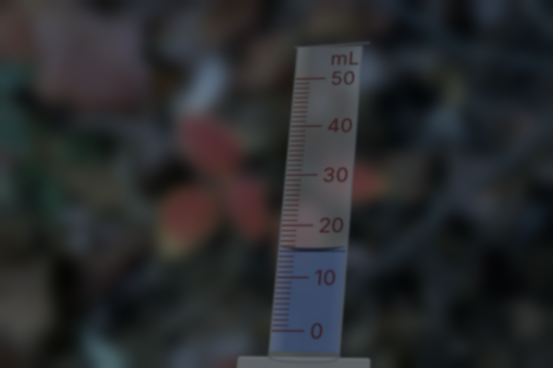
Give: 15 mL
